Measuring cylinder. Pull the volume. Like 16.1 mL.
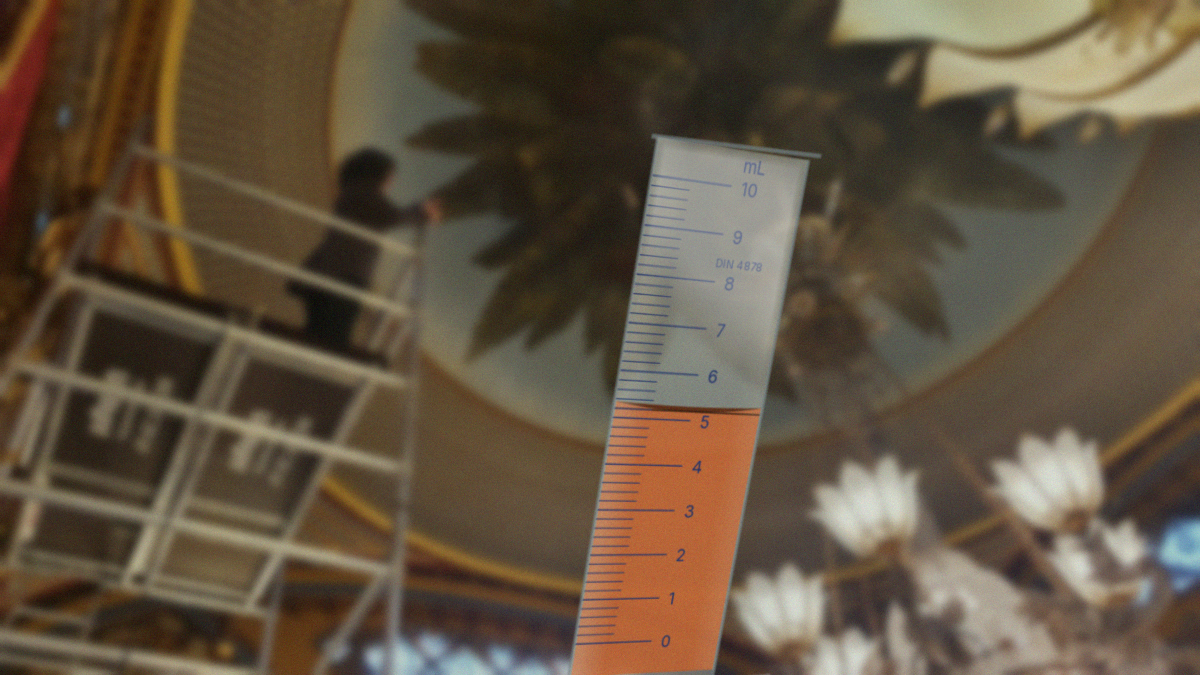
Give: 5.2 mL
